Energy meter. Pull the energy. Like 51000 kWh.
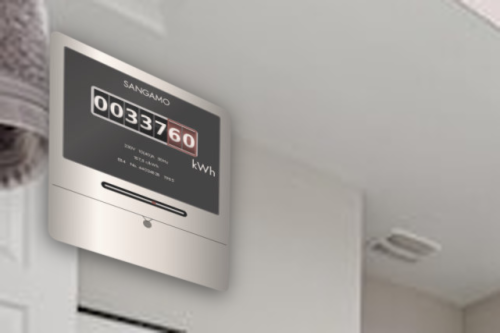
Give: 337.60 kWh
